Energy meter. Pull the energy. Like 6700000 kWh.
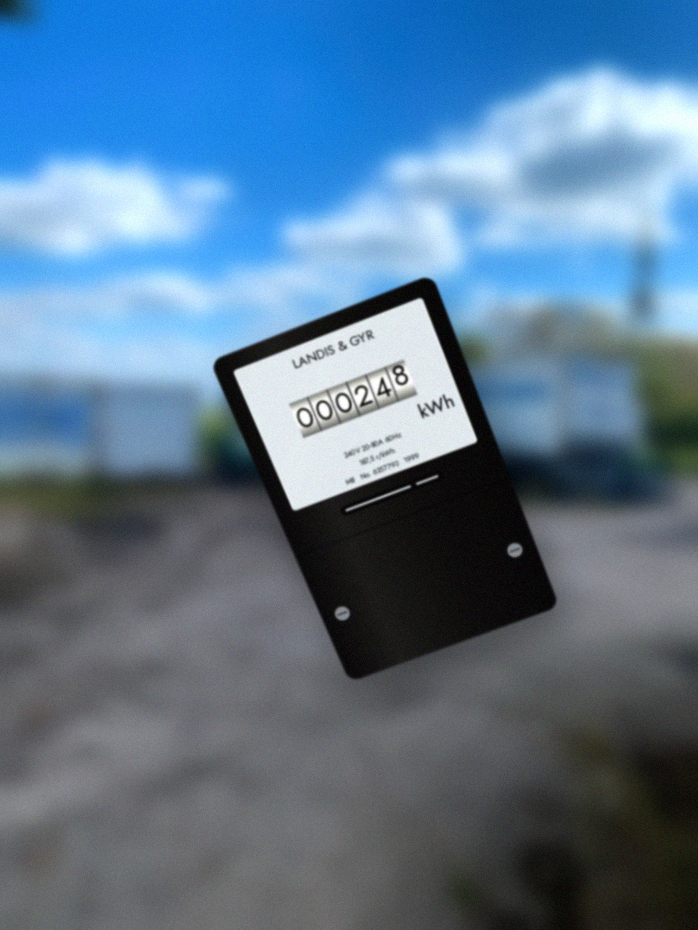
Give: 248 kWh
